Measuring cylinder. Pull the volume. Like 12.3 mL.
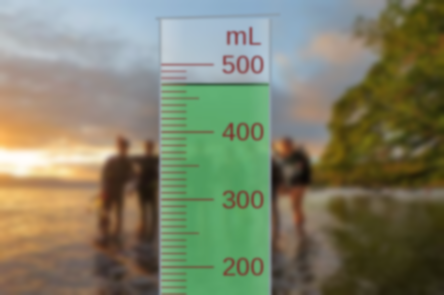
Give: 470 mL
